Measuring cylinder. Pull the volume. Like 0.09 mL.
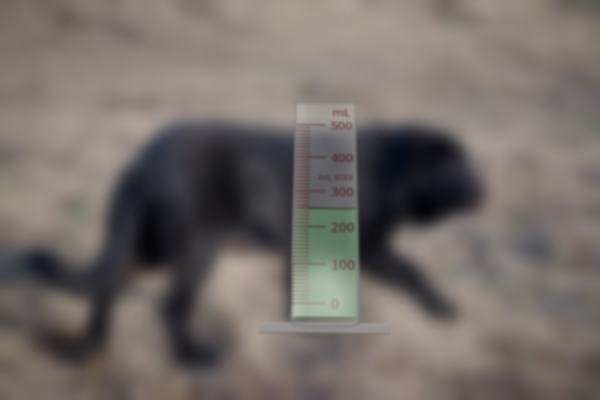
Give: 250 mL
